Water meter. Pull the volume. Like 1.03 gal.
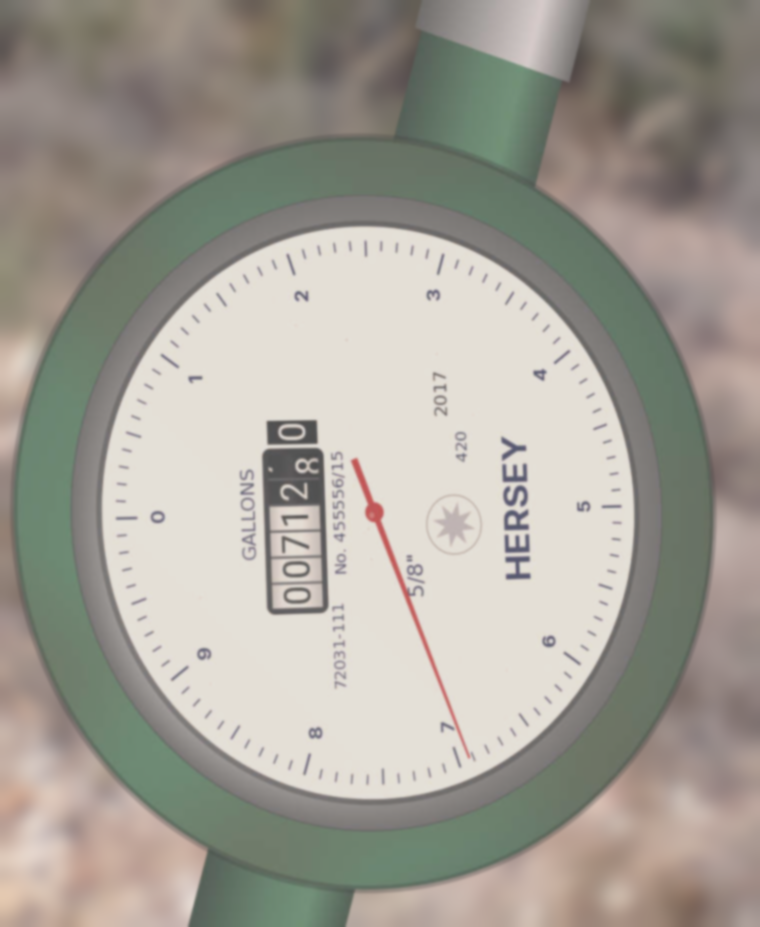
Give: 71276.9 gal
